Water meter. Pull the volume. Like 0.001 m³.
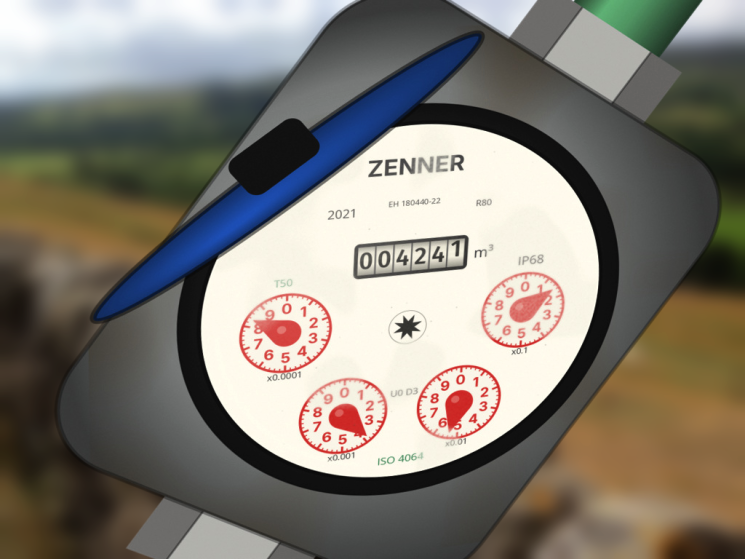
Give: 4241.1538 m³
